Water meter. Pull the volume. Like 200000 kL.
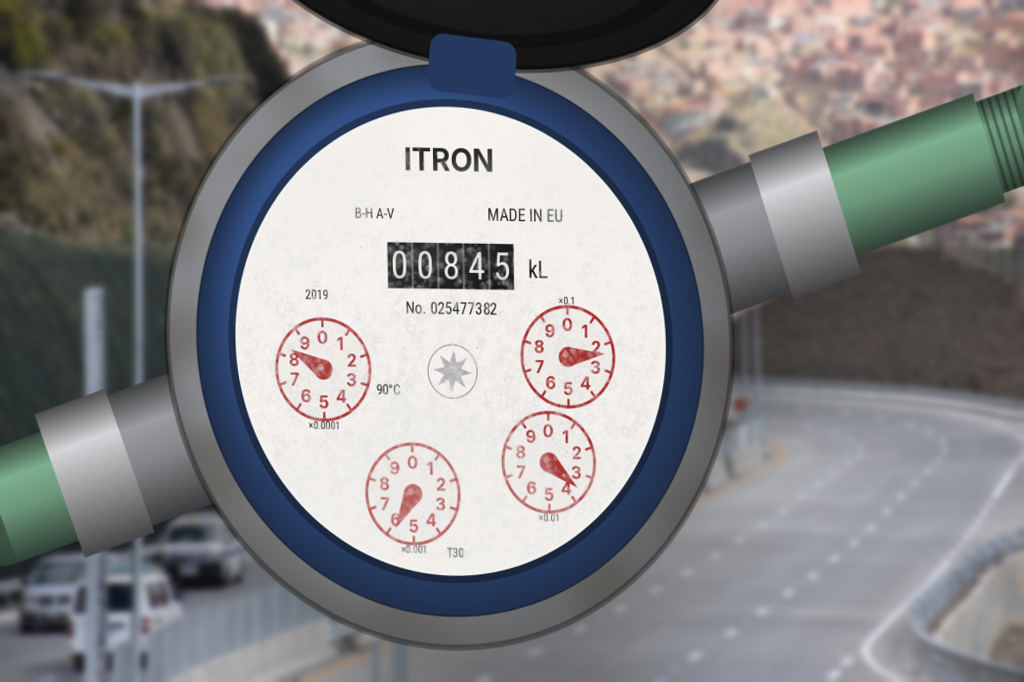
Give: 845.2358 kL
